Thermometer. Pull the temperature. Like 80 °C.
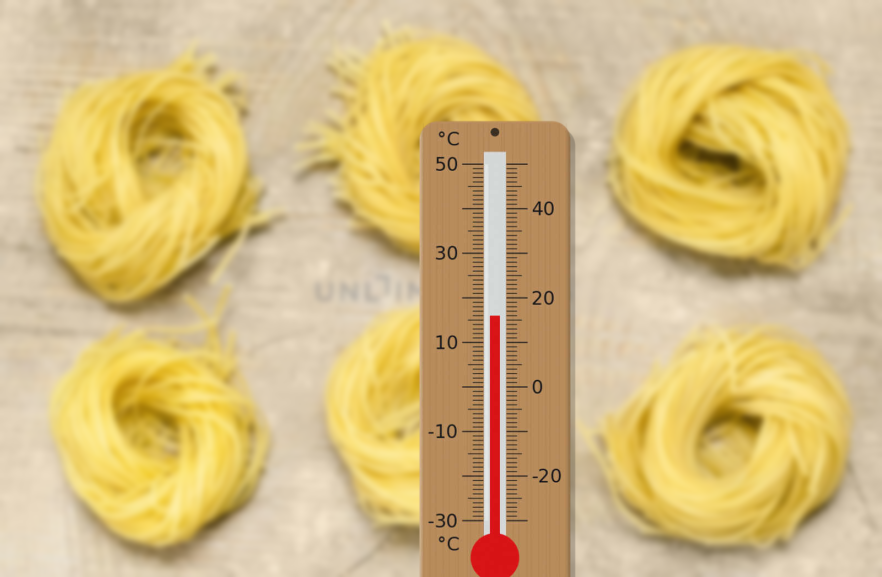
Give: 16 °C
